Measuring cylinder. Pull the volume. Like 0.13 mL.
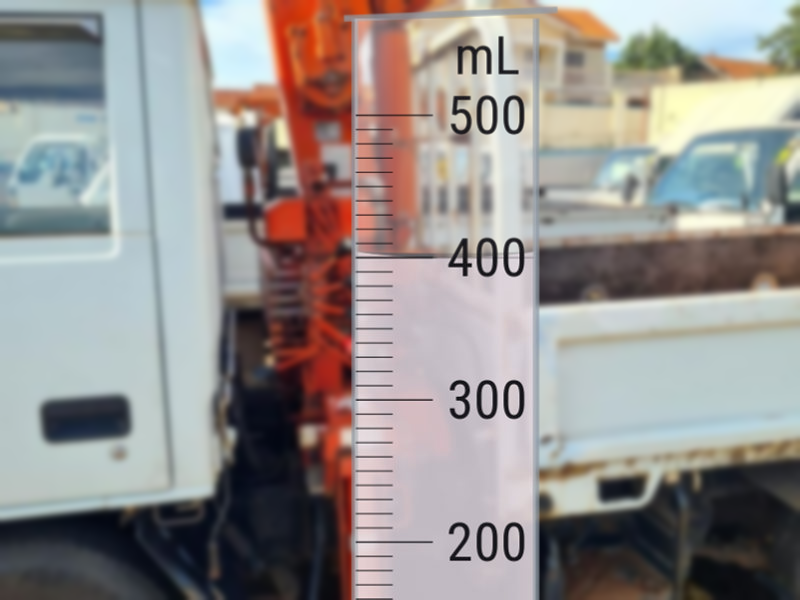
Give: 400 mL
